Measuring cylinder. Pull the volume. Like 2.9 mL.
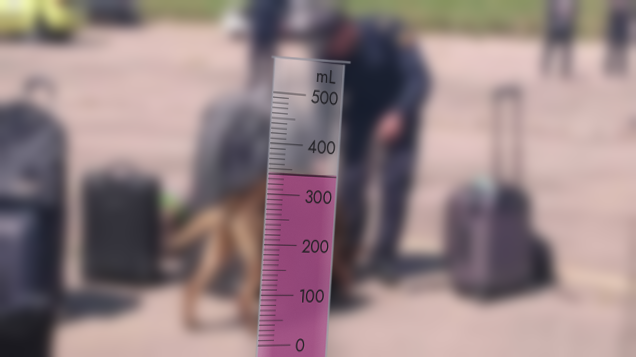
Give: 340 mL
